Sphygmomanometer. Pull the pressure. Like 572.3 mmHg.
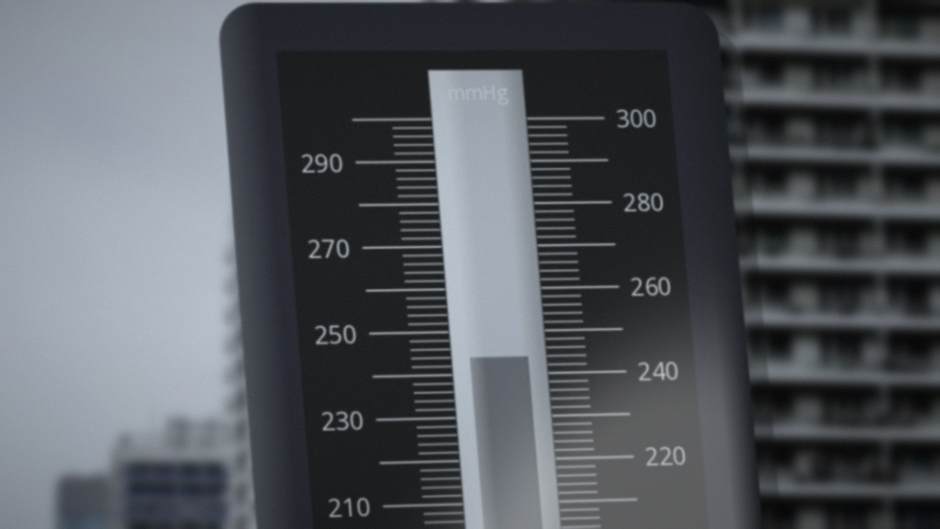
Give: 244 mmHg
